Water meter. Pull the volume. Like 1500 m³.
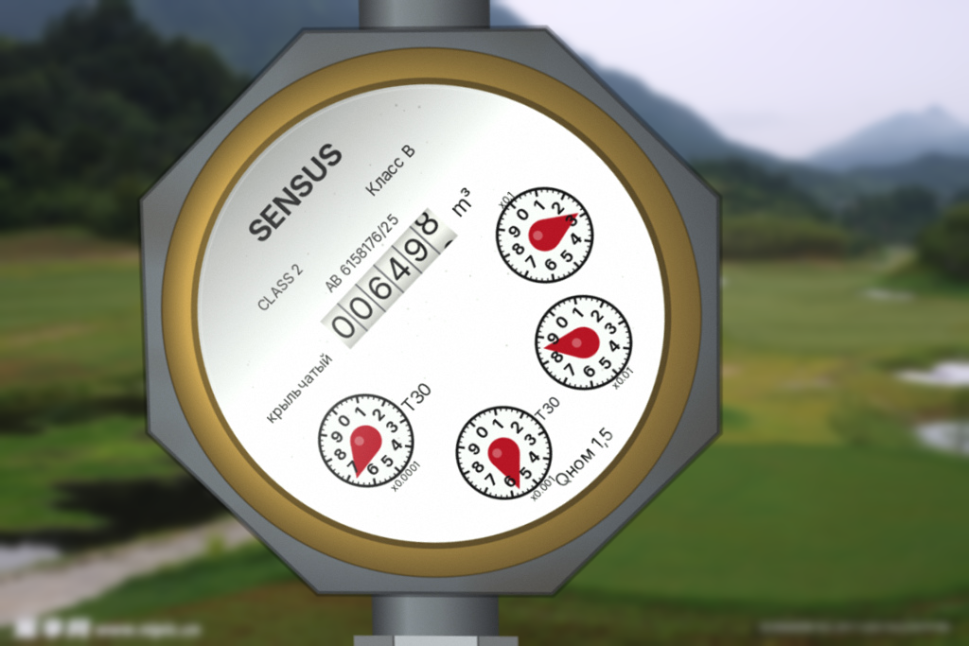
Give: 6498.2856 m³
